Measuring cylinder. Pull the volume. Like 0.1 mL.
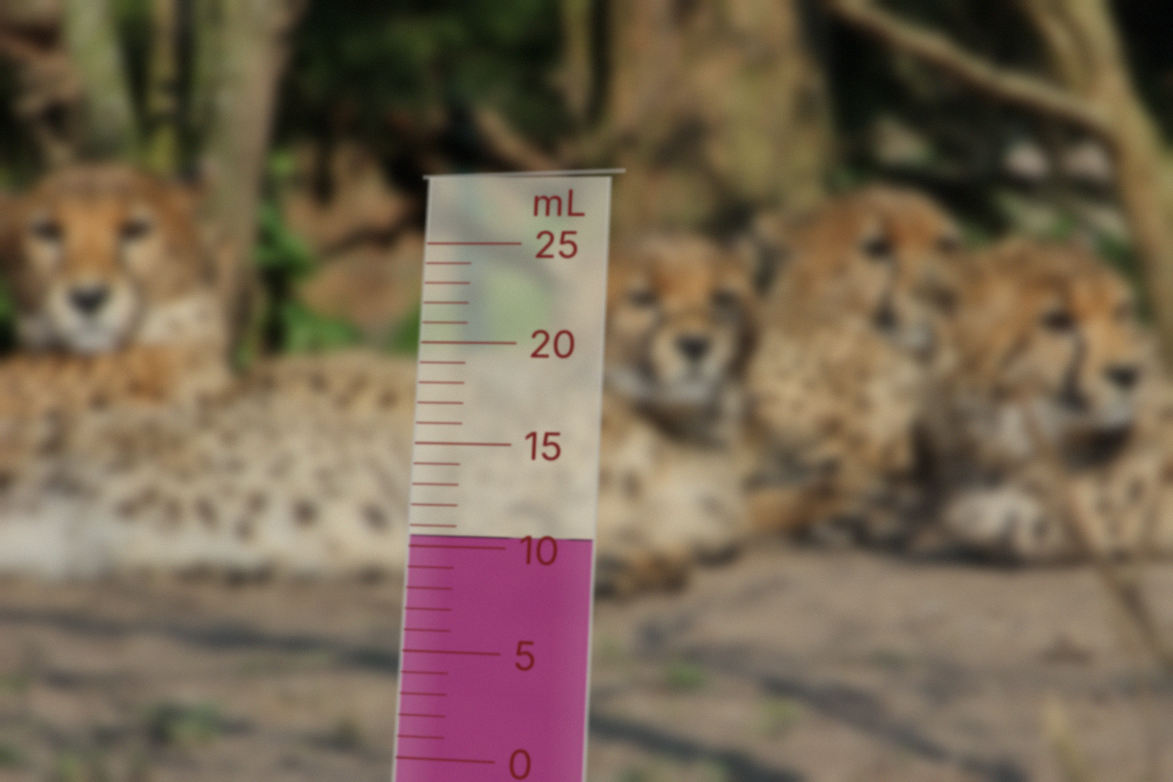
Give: 10.5 mL
